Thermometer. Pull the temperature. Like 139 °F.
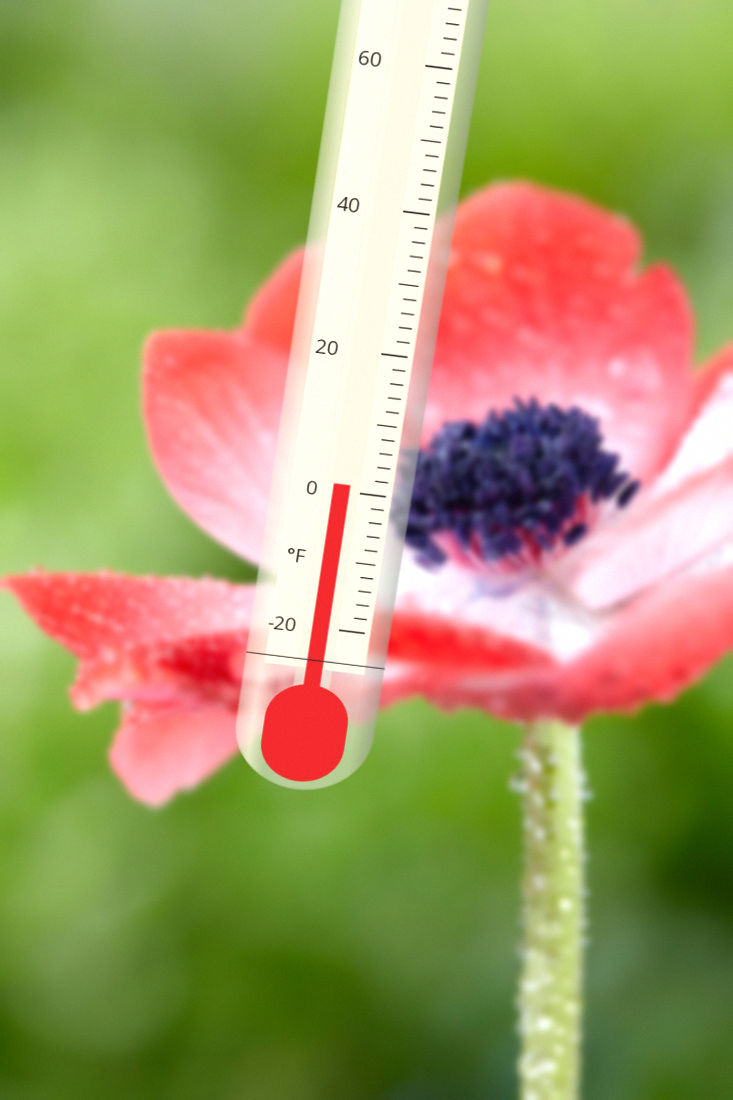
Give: 1 °F
